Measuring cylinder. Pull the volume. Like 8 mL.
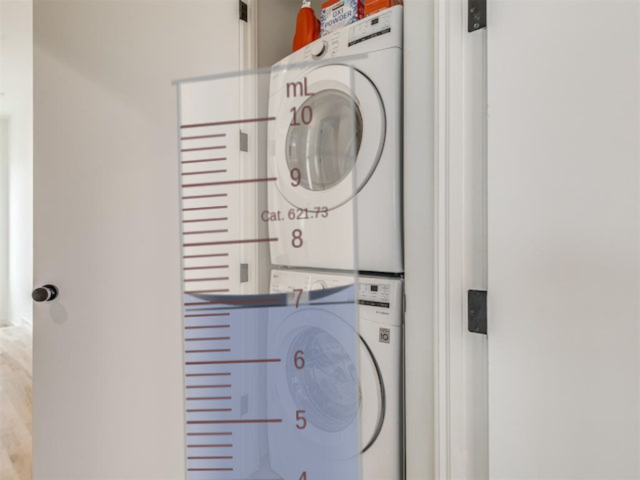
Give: 6.9 mL
